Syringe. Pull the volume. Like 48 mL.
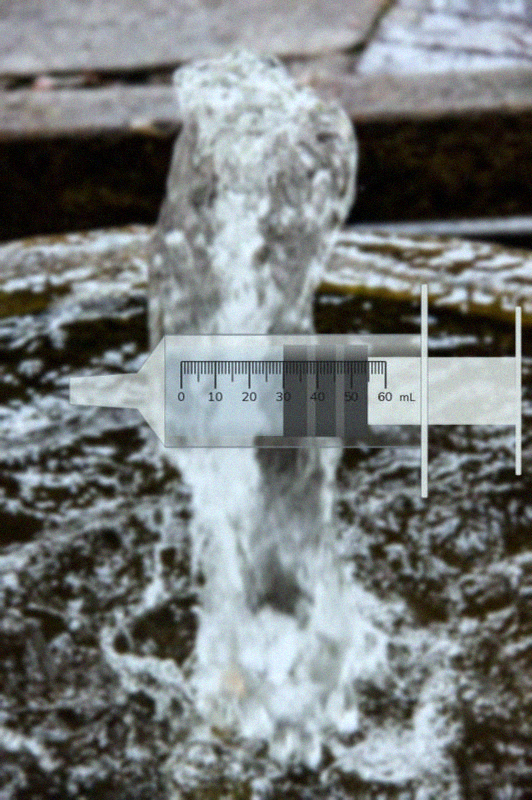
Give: 30 mL
